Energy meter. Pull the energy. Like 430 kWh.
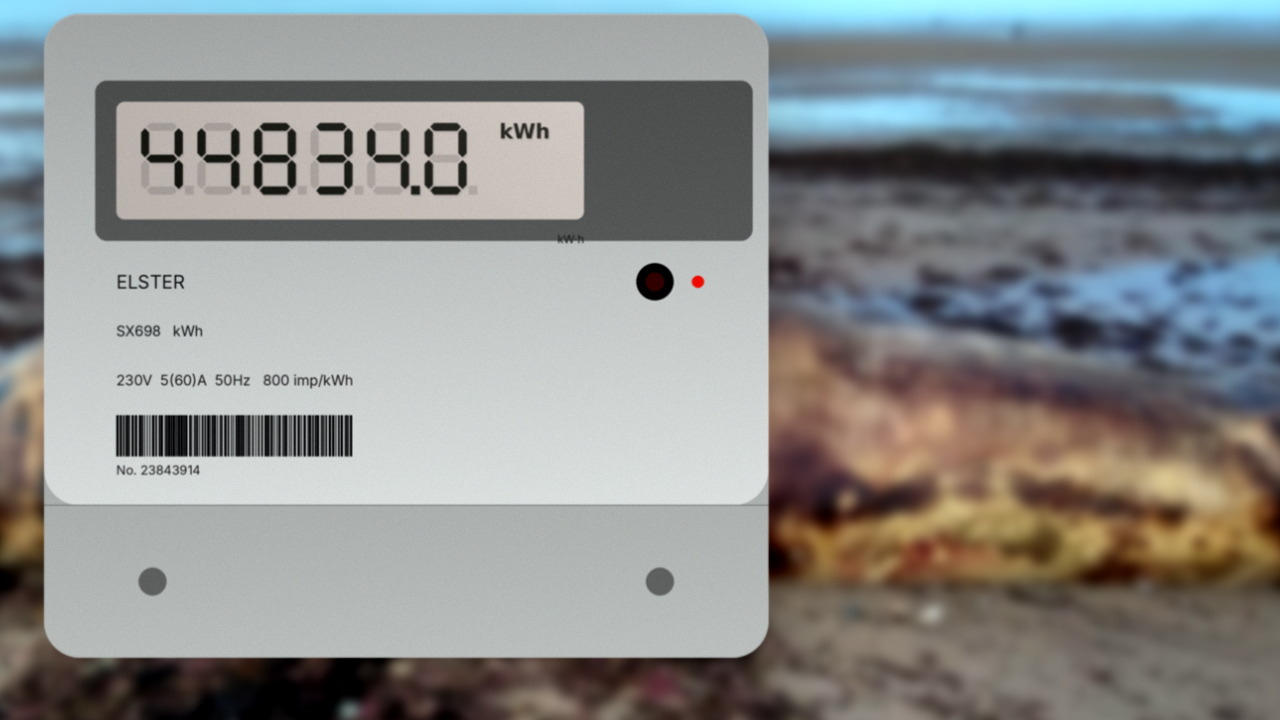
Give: 44834.0 kWh
